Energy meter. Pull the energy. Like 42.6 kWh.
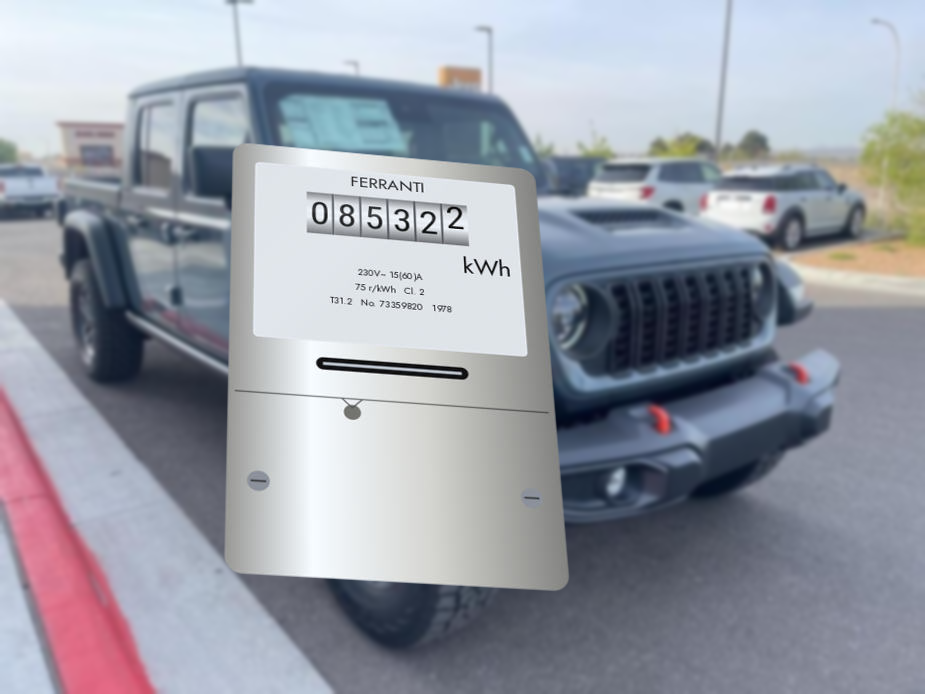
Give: 85322 kWh
